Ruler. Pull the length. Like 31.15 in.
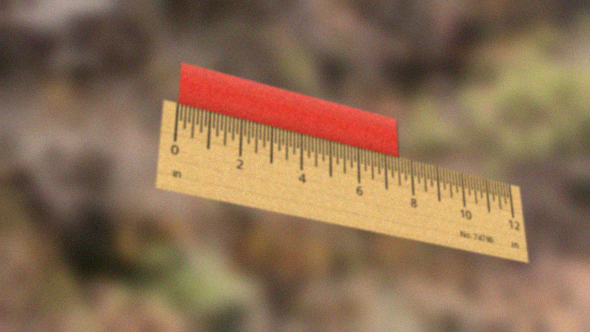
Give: 7.5 in
